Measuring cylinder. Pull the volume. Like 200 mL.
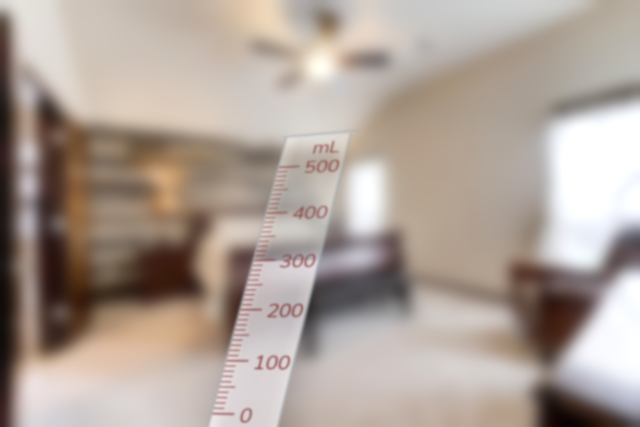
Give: 300 mL
